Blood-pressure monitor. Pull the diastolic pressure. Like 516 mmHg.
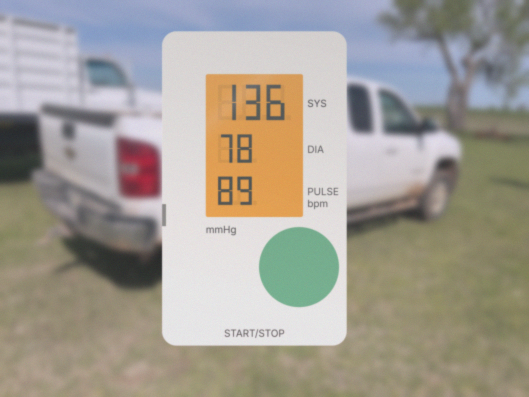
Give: 78 mmHg
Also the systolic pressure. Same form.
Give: 136 mmHg
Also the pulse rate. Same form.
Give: 89 bpm
